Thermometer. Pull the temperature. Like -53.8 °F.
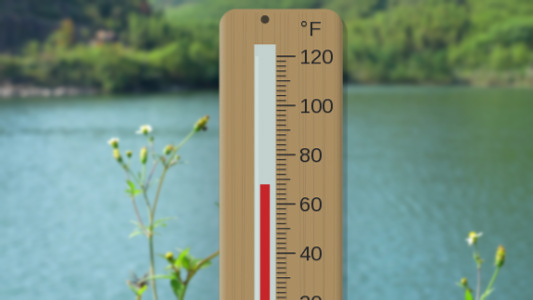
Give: 68 °F
